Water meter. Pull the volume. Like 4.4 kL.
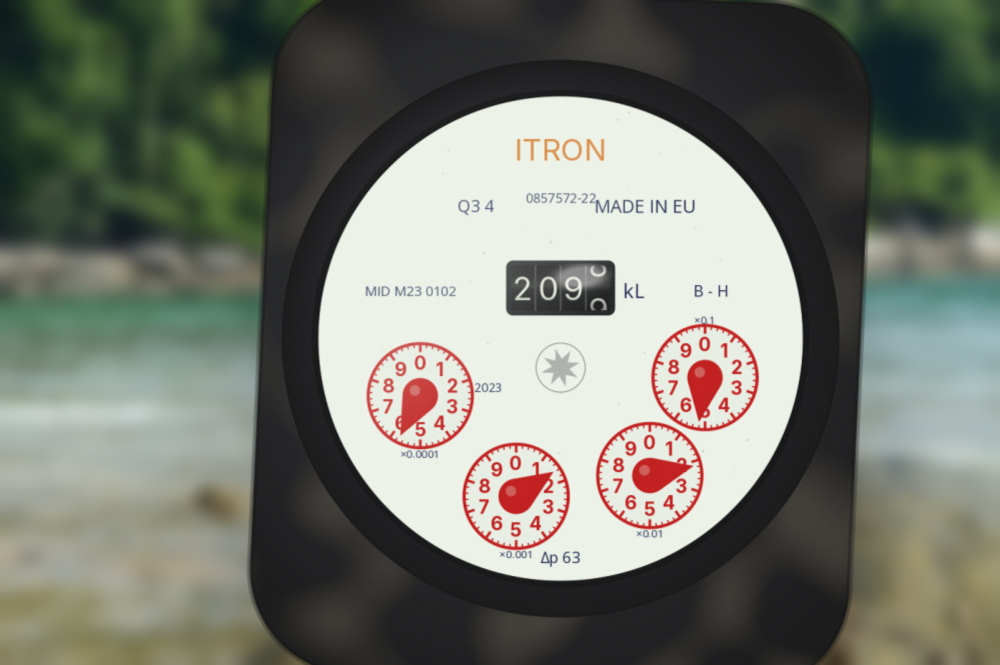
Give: 2098.5215 kL
